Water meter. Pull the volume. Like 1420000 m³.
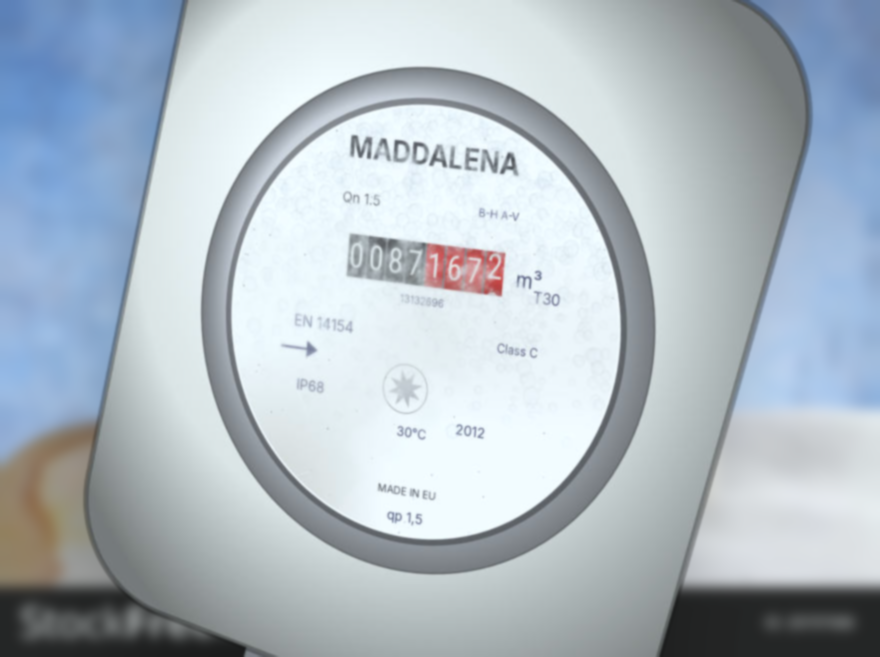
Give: 87.1672 m³
